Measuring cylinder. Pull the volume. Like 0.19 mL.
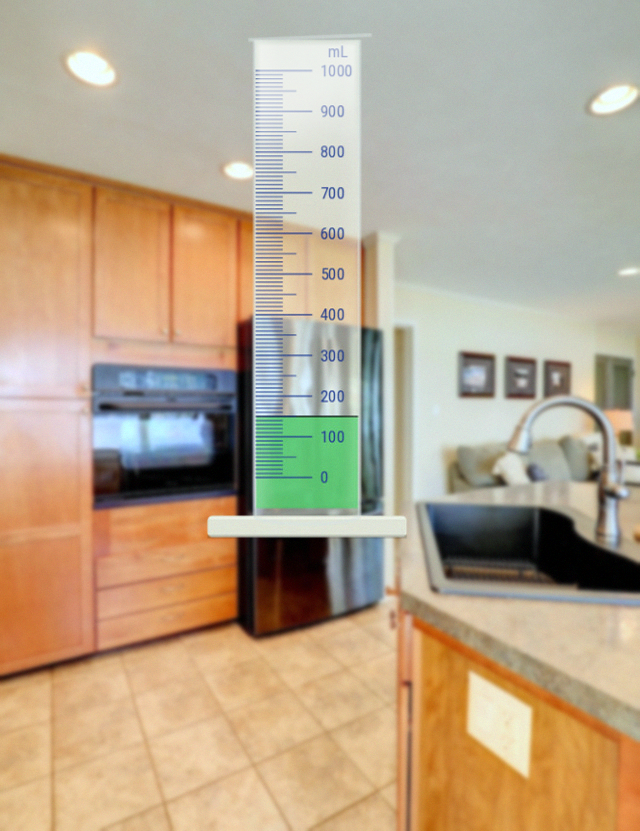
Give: 150 mL
